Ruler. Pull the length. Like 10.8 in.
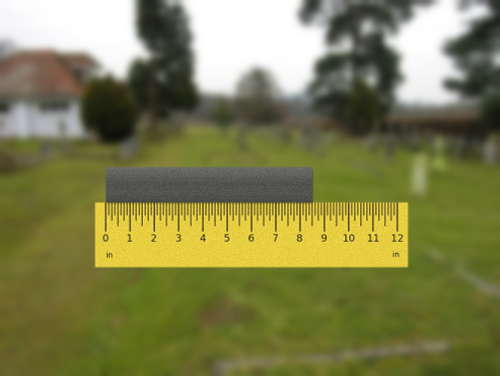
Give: 8.5 in
